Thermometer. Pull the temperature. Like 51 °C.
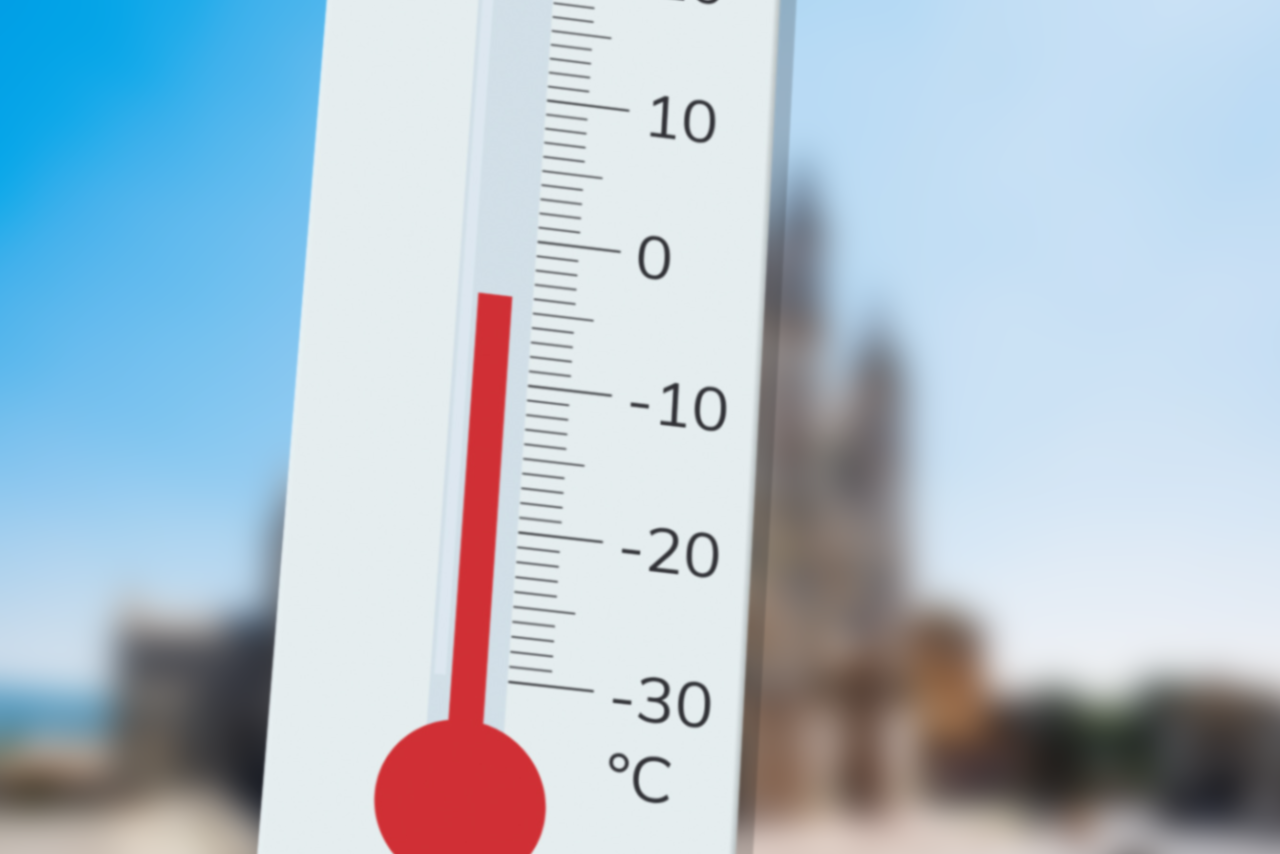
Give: -4 °C
